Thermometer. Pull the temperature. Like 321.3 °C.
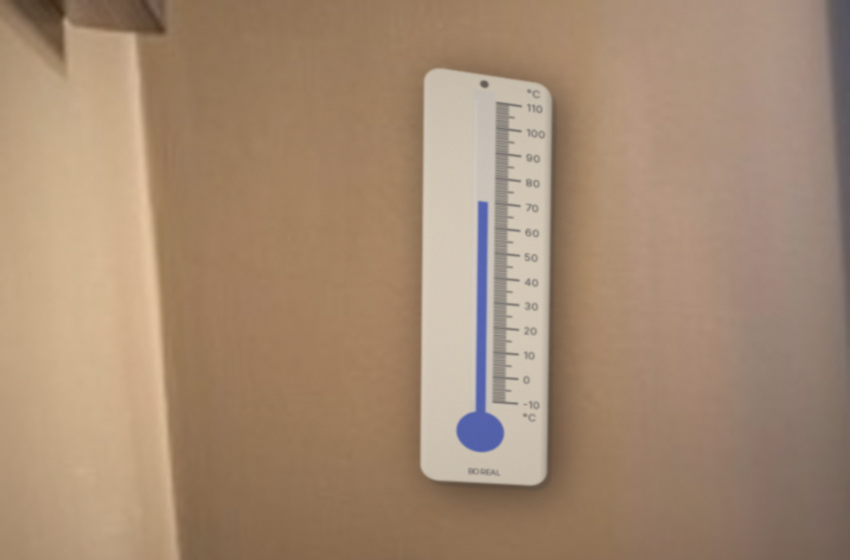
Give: 70 °C
